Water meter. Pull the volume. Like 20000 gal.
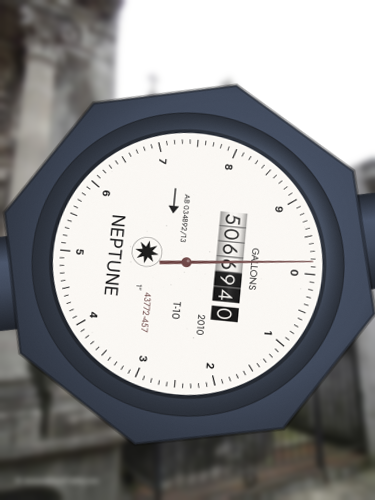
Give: 5066939.8 gal
